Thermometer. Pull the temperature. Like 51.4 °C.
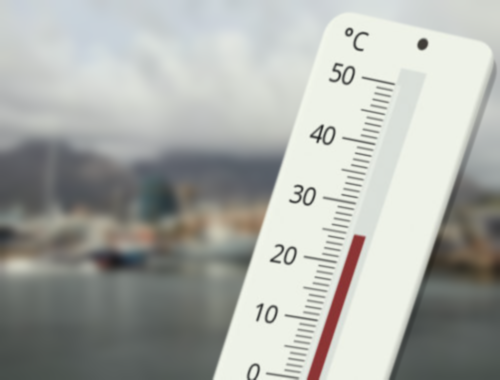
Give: 25 °C
